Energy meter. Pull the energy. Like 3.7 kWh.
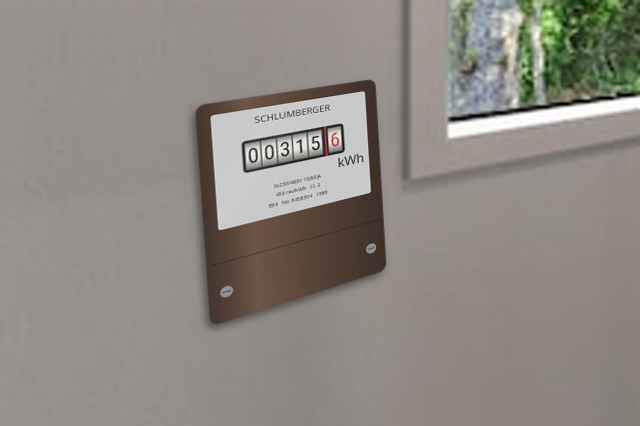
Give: 315.6 kWh
